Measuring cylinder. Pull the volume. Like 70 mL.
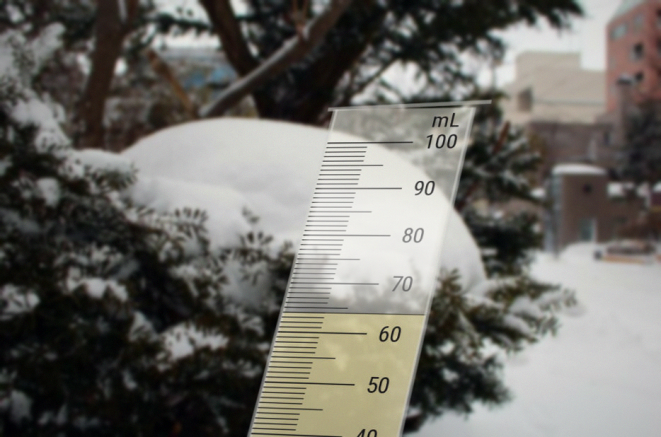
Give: 64 mL
